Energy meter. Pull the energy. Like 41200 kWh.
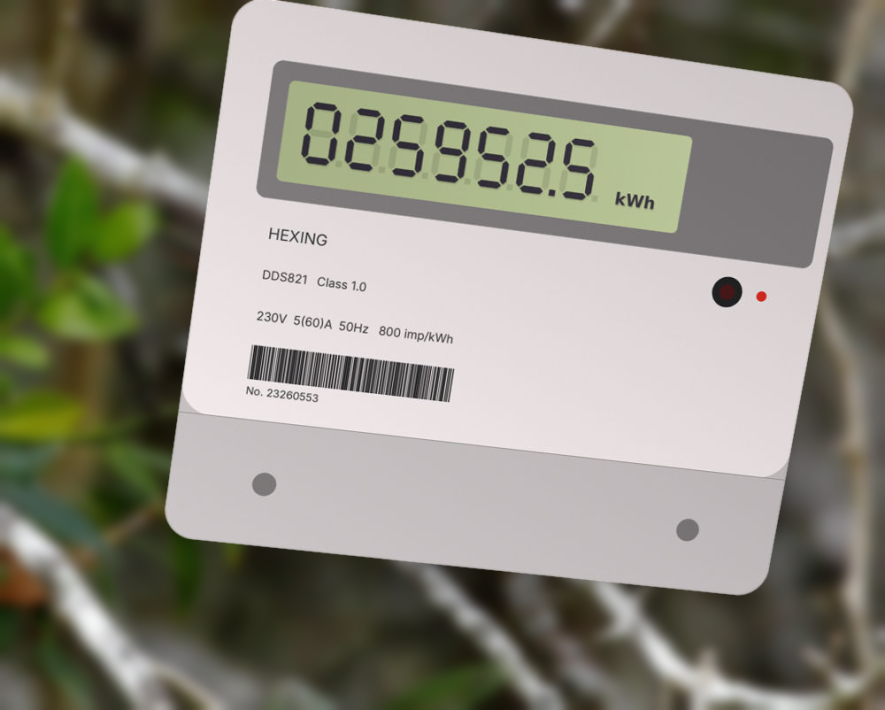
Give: 25952.5 kWh
